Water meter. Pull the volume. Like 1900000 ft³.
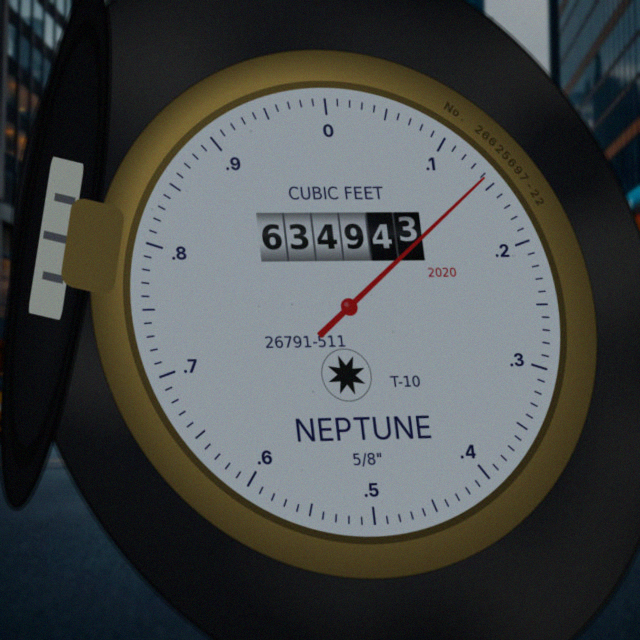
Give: 634943.14 ft³
